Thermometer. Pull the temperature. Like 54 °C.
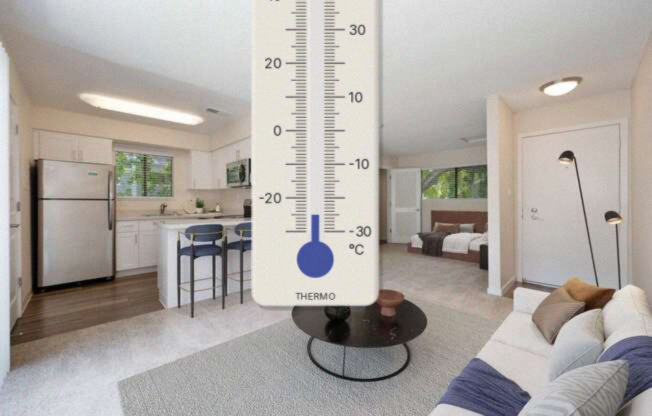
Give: -25 °C
